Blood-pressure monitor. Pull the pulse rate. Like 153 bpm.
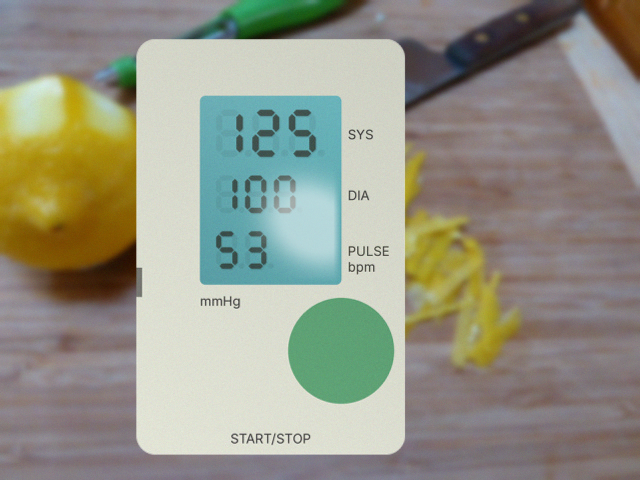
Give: 53 bpm
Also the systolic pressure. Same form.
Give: 125 mmHg
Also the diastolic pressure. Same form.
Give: 100 mmHg
